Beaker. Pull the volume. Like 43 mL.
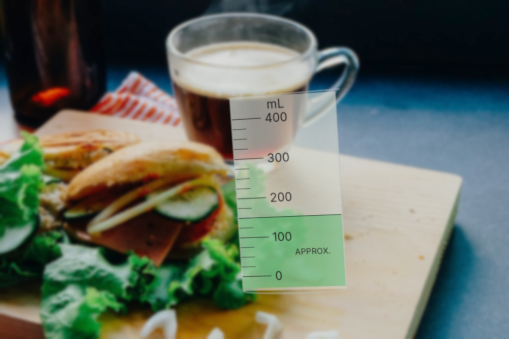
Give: 150 mL
